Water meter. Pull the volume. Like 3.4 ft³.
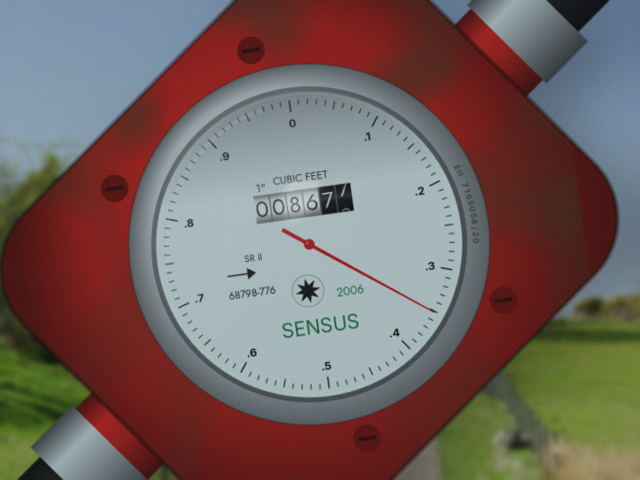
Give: 8677.35 ft³
